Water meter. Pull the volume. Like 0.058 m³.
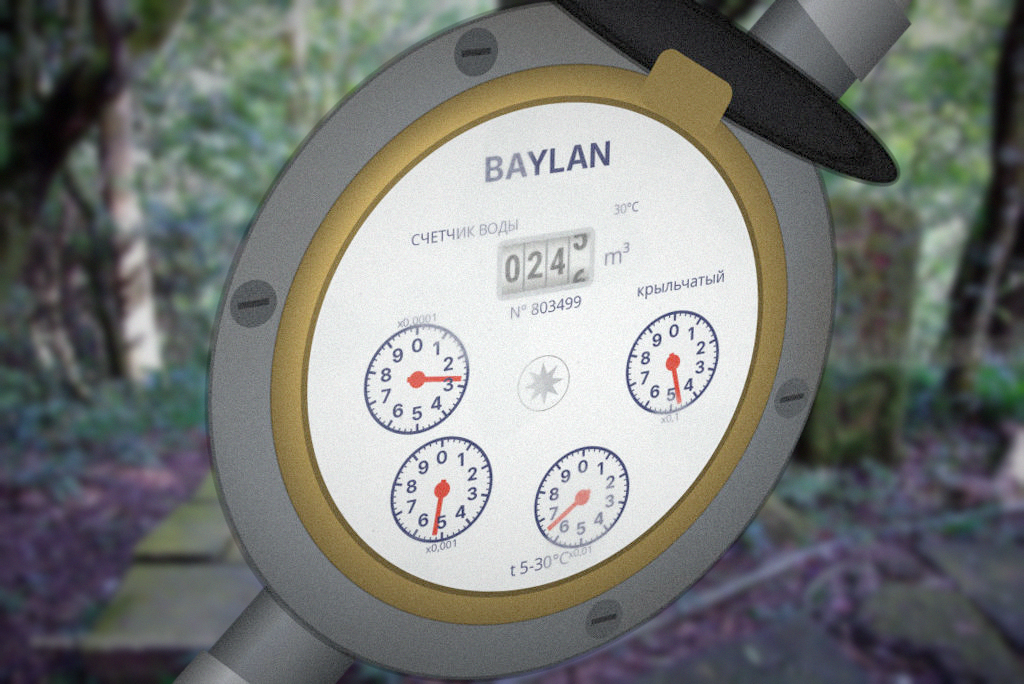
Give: 245.4652 m³
